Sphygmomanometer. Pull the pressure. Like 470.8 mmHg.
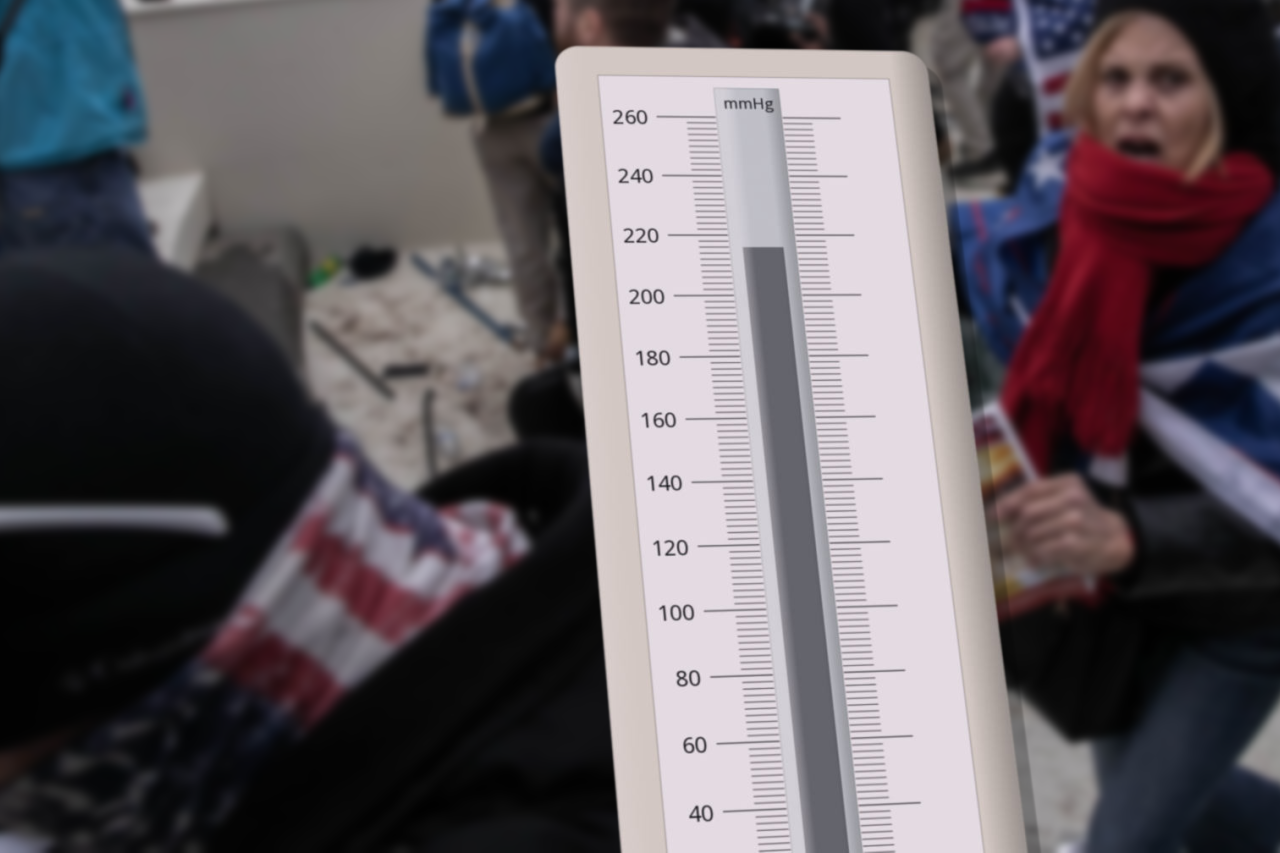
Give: 216 mmHg
